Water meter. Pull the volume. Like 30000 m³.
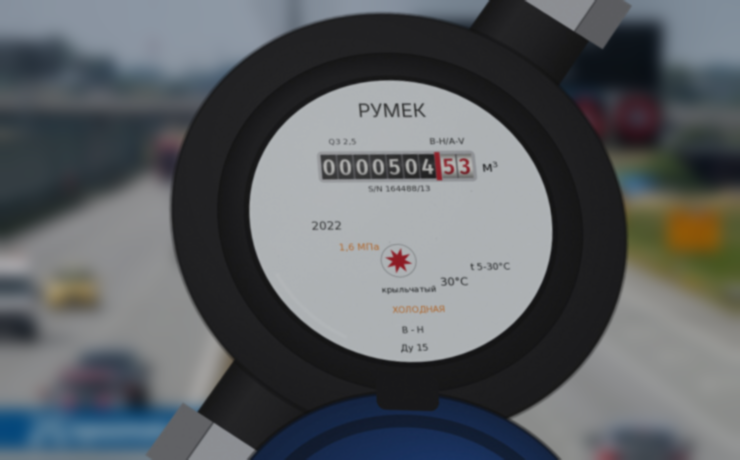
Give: 504.53 m³
